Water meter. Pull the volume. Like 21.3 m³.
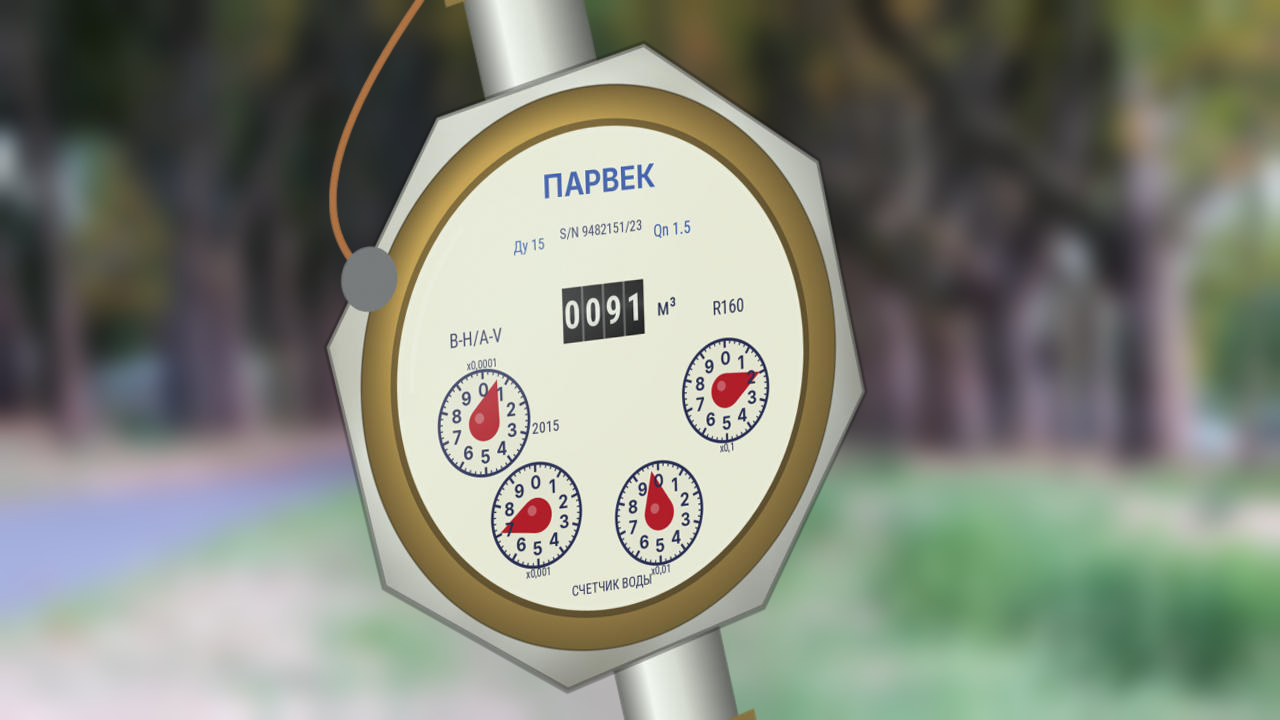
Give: 91.1970 m³
